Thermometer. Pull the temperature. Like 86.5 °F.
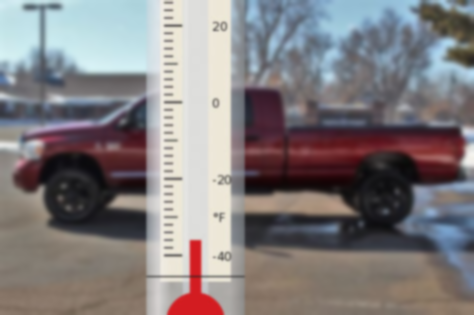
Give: -36 °F
